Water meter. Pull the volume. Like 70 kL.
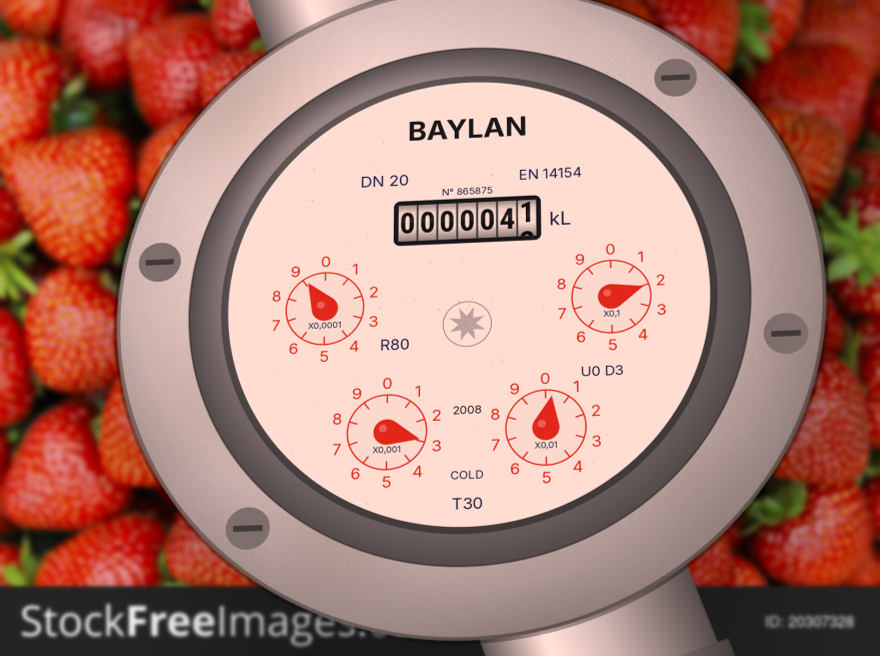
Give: 41.2029 kL
